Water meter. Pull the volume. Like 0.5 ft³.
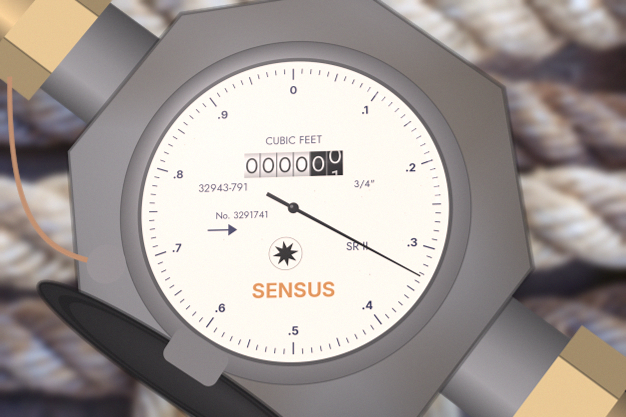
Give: 0.33 ft³
